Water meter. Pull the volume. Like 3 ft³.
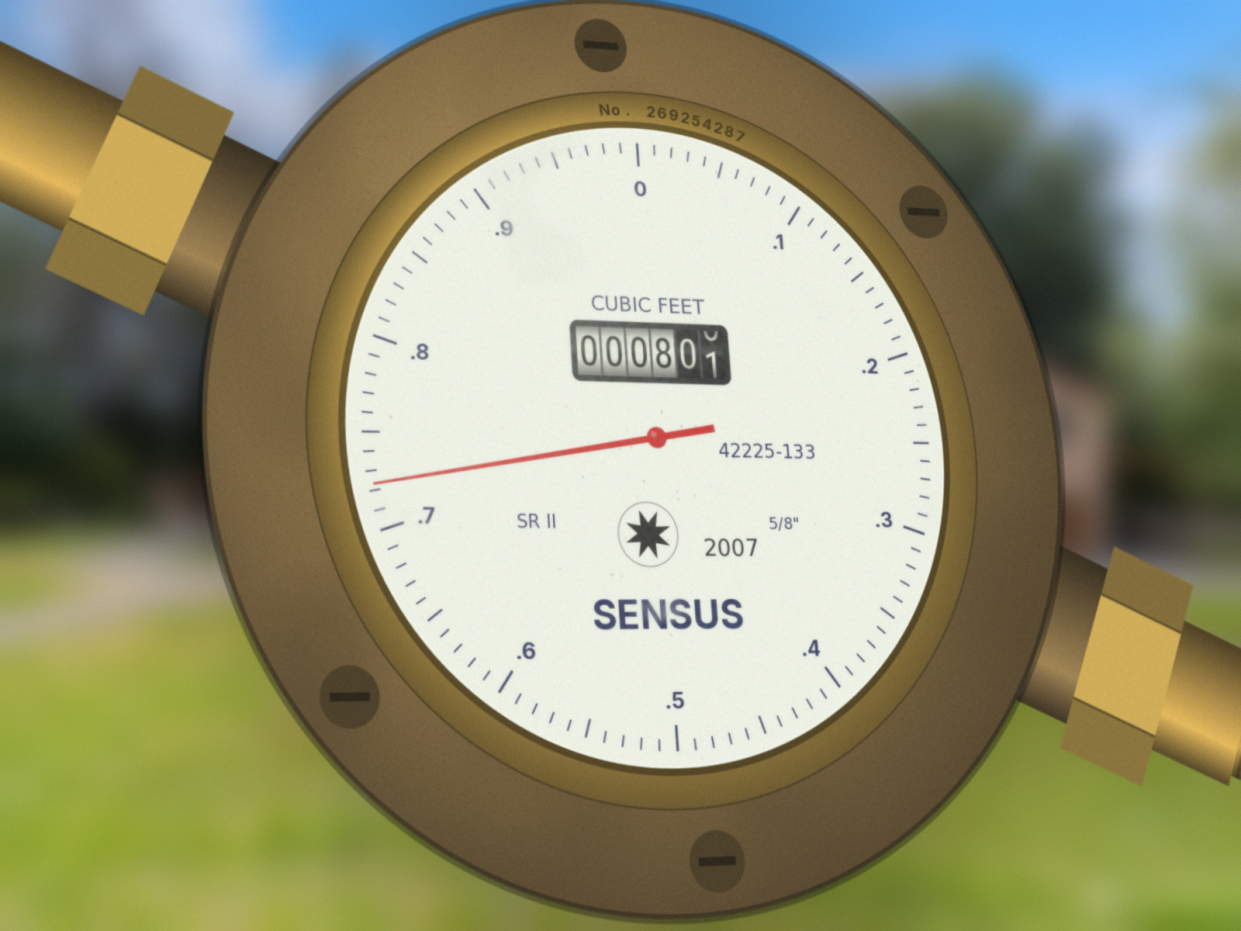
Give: 800.72 ft³
